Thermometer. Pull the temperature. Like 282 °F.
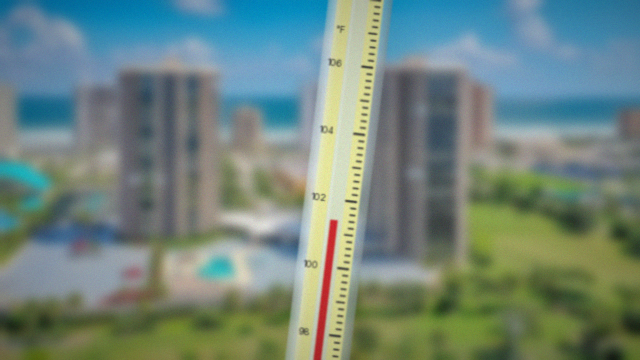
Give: 101.4 °F
